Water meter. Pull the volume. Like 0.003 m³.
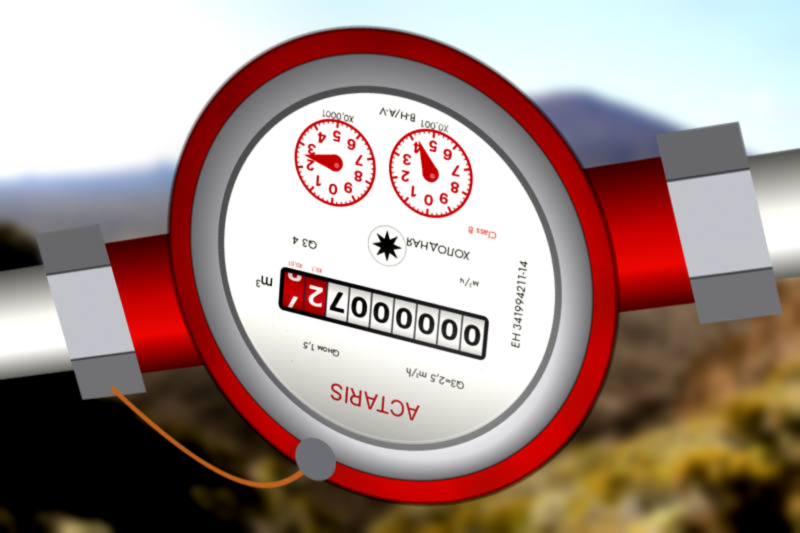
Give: 7.2742 m³
